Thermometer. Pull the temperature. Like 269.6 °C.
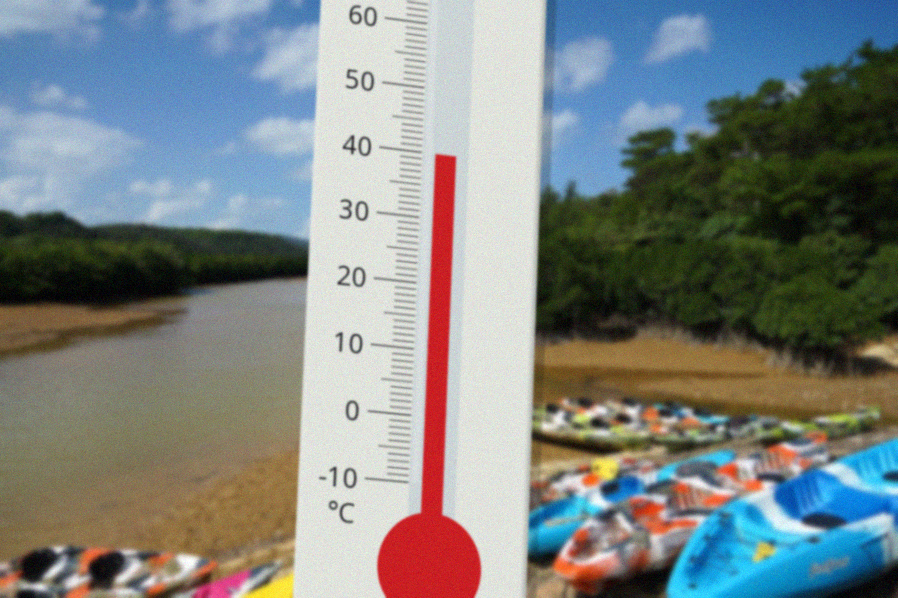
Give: 40 °C
